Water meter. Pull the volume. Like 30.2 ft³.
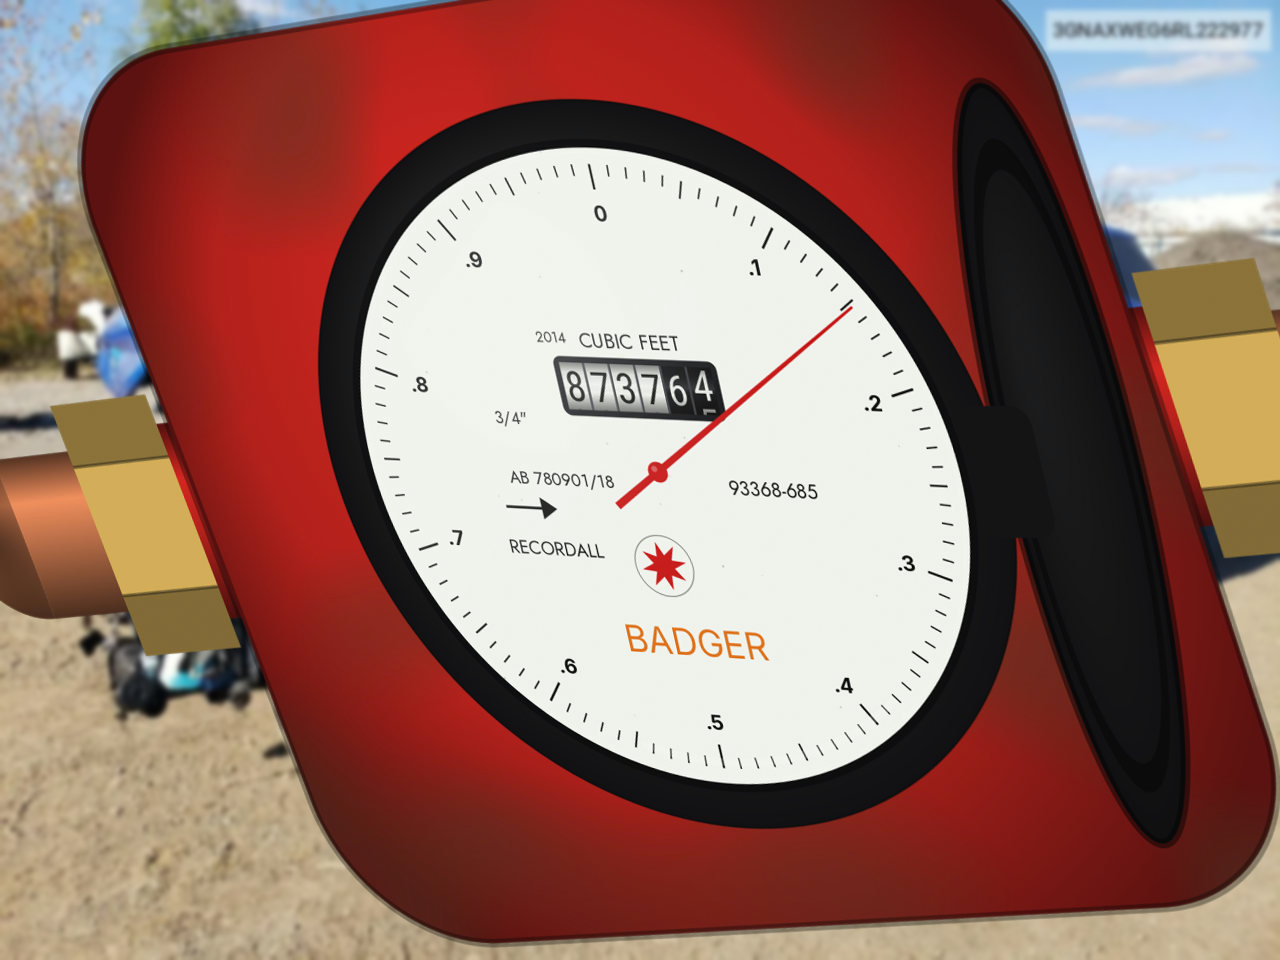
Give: 873764.15 ft³
